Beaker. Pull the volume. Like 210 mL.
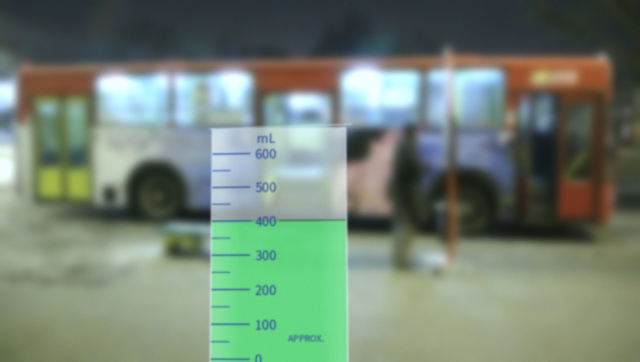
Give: 400 mL
